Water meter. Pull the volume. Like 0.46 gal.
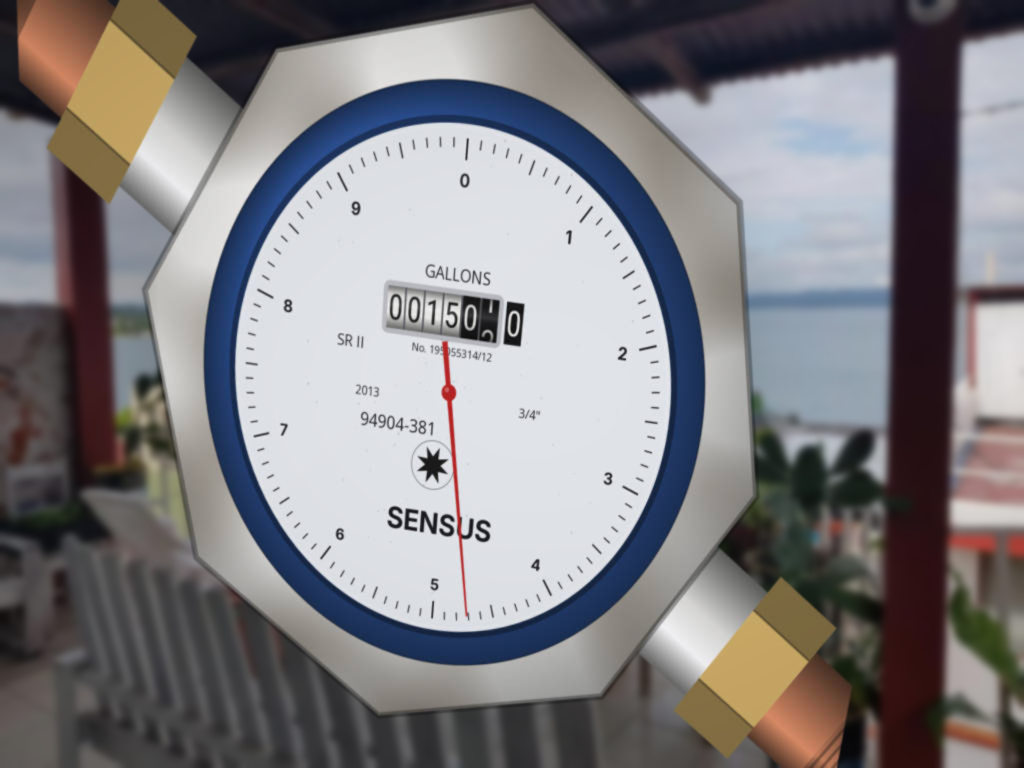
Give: 15014.7 gal
